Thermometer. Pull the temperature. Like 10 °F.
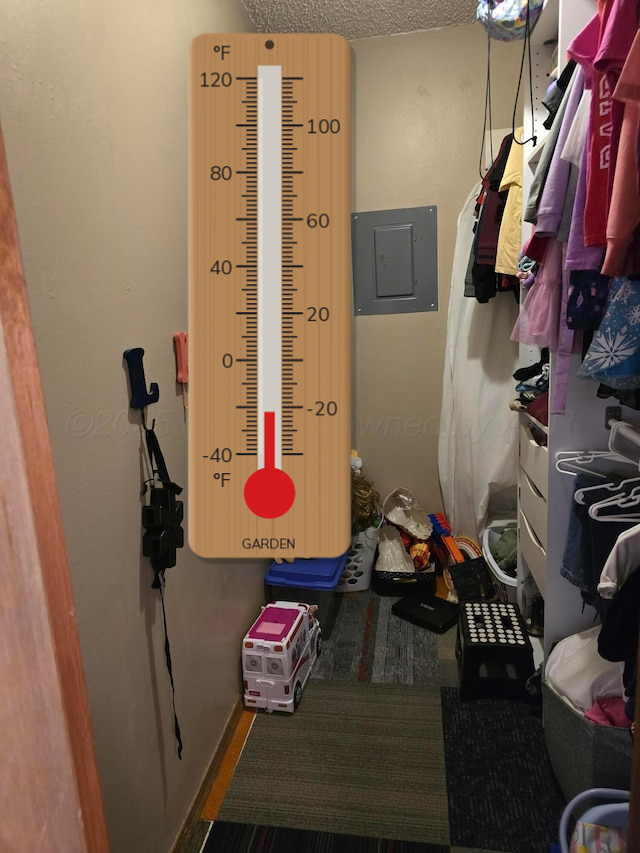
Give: -22 °F
